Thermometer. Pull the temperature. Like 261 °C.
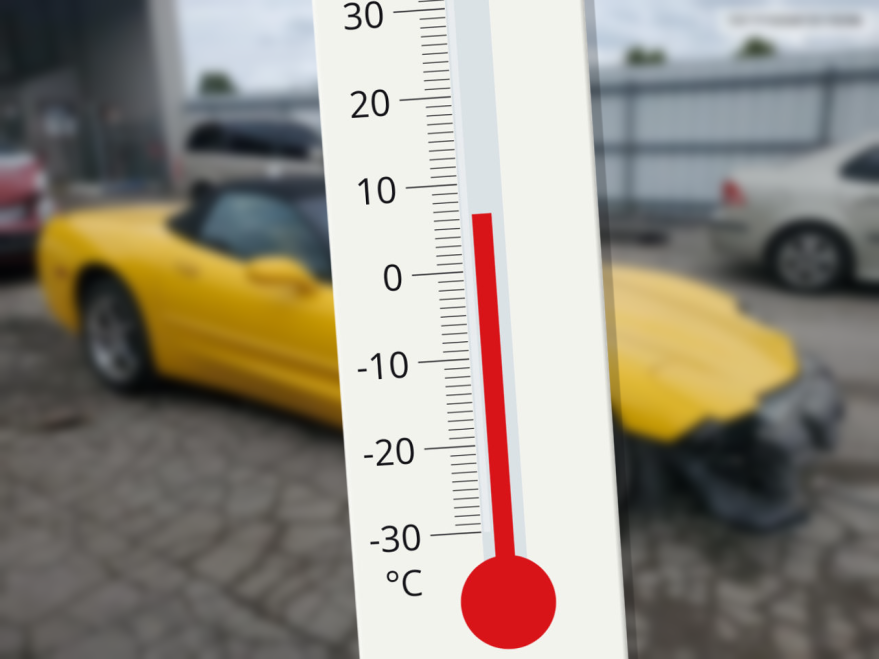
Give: 6.5 °C
